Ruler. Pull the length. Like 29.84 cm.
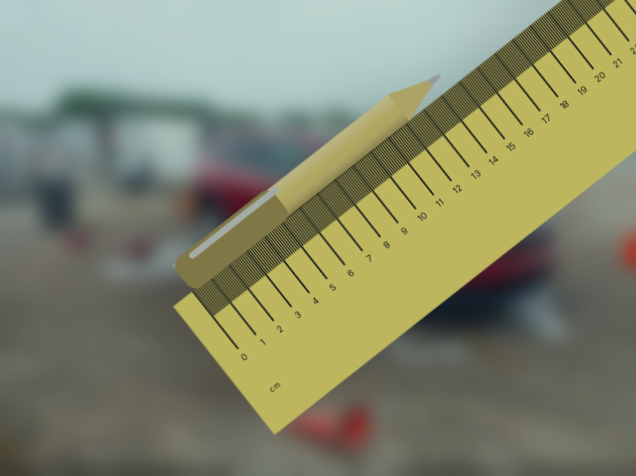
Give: 14.5 cm
